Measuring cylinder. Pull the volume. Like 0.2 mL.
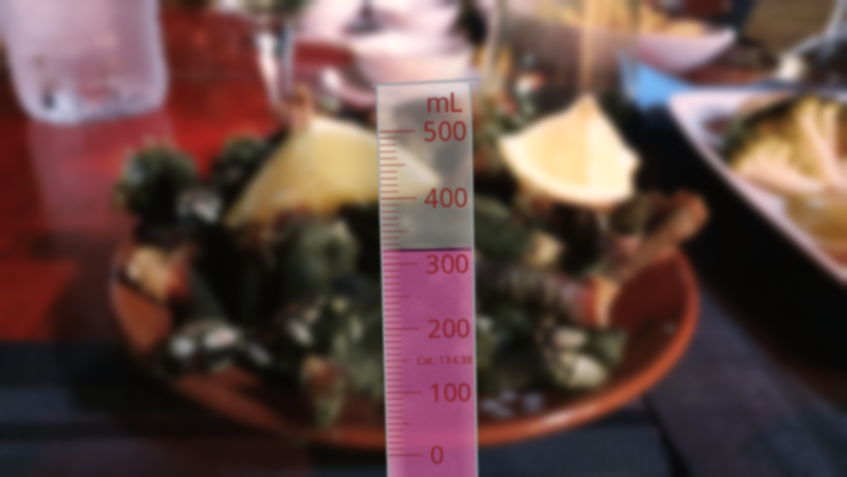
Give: 320 mL
